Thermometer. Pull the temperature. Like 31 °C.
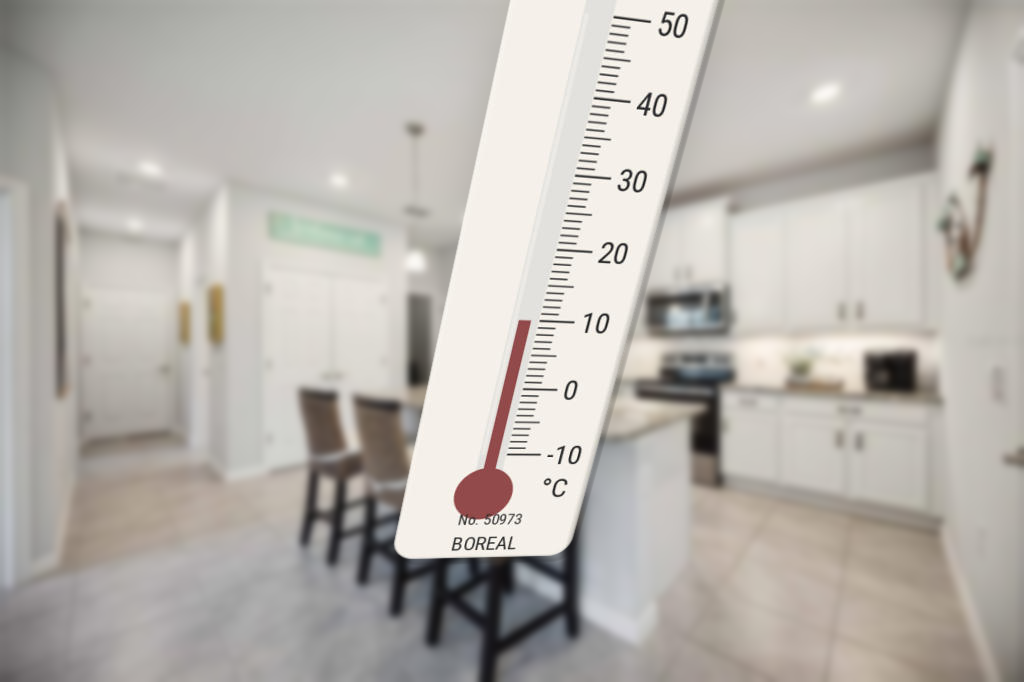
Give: 10 °C
